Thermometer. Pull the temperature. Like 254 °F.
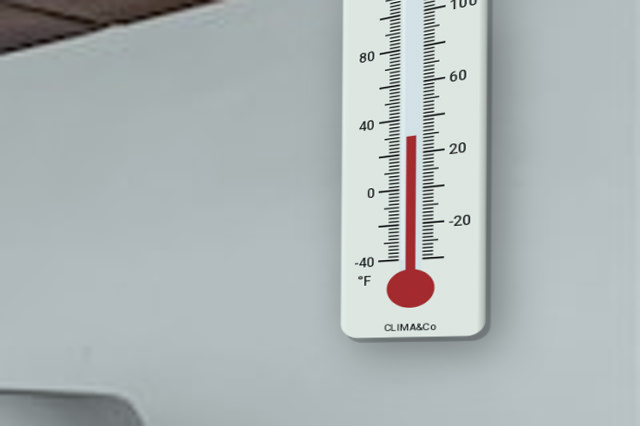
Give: 30 °F
